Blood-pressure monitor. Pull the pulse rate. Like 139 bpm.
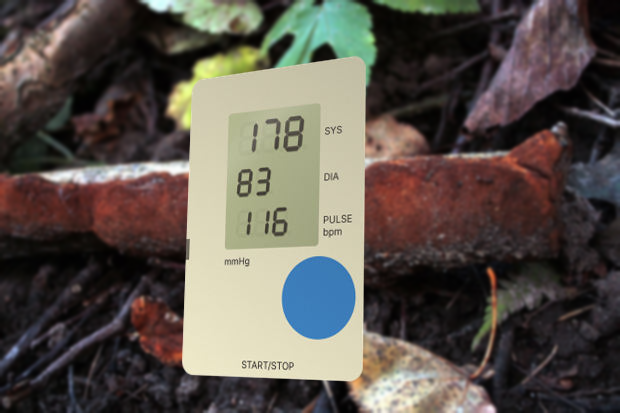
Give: 116 bpm
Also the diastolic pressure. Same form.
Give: 83 mmHg
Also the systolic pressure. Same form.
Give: 178 mmHg
